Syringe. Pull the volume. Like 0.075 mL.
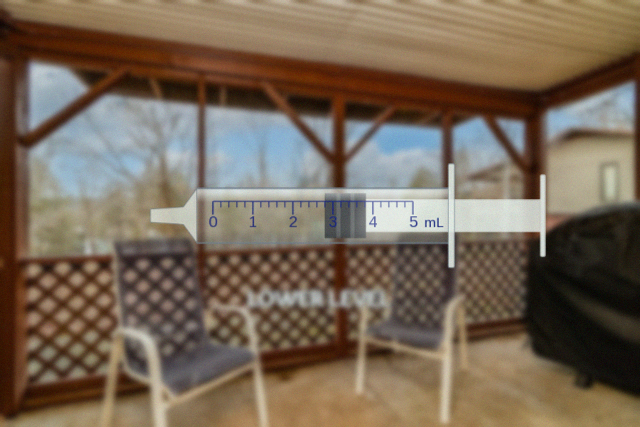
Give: 2.8 mL
